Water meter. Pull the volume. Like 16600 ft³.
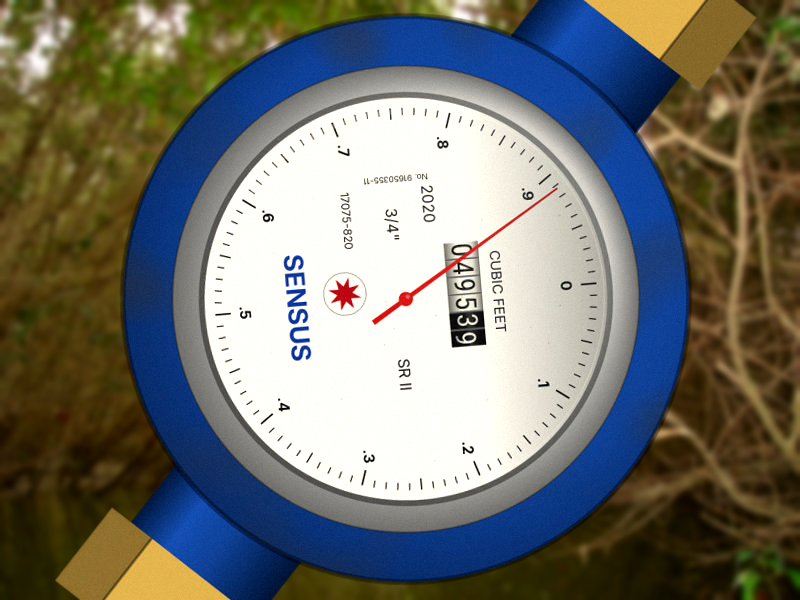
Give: 49538.91 ft³
